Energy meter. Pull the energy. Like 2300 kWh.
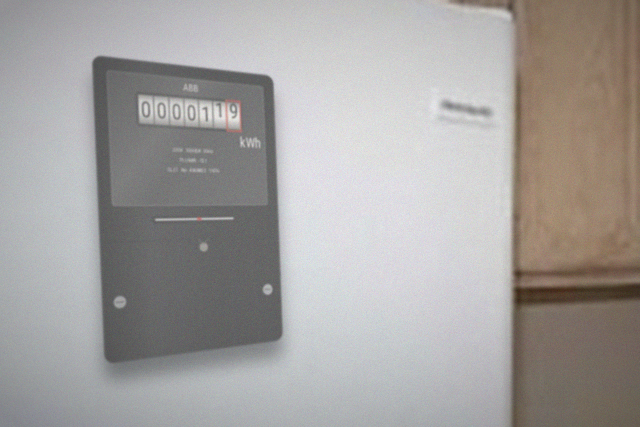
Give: 11.9 kWh
